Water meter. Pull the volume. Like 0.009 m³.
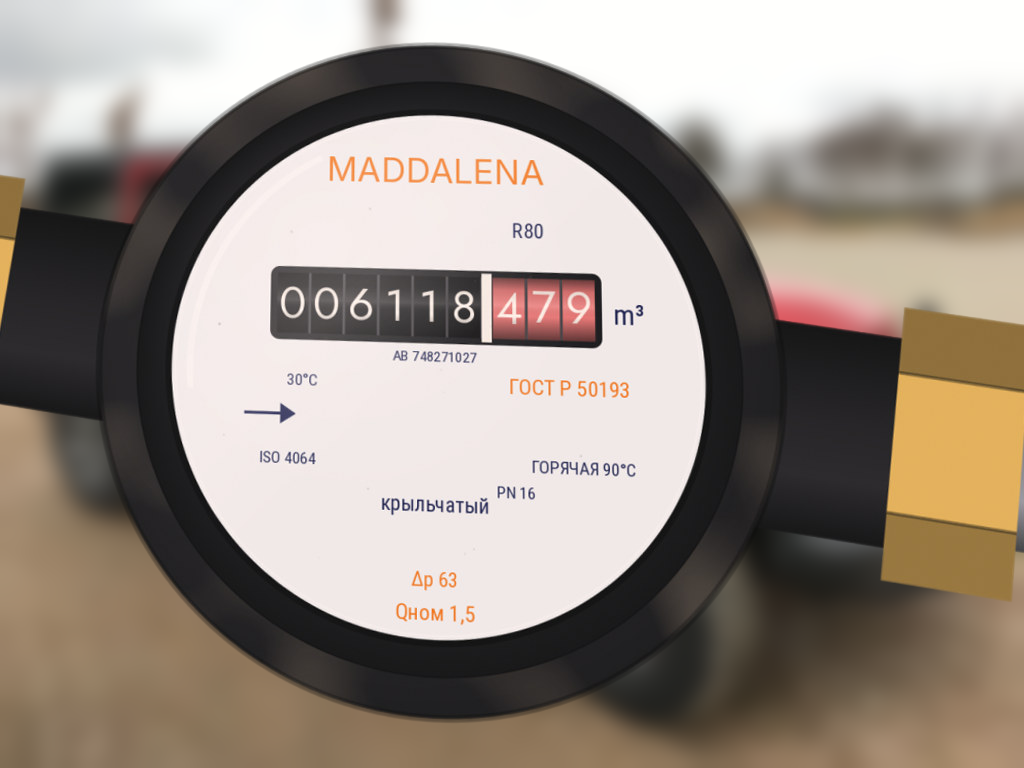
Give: 6118.479 m³
